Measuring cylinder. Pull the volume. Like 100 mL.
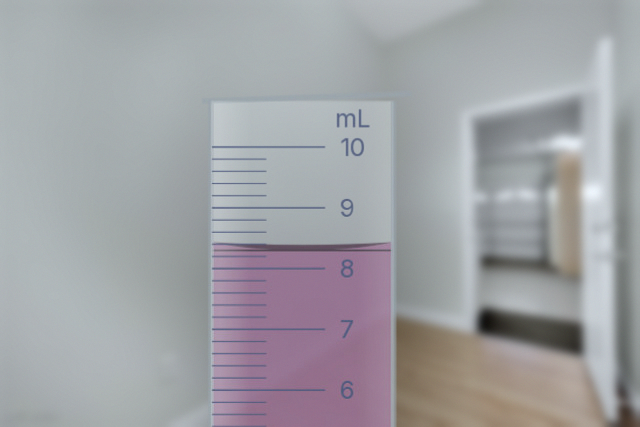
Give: 8.3 mL
